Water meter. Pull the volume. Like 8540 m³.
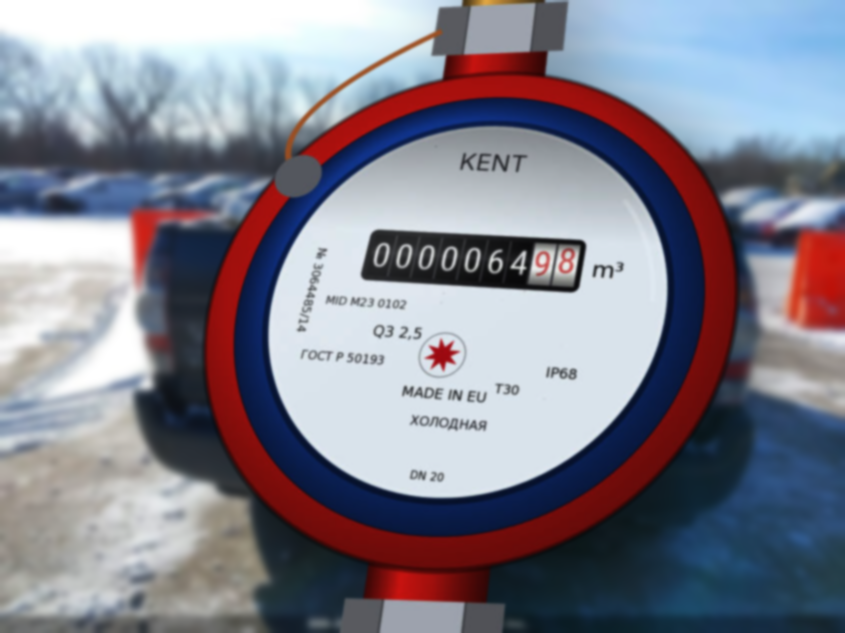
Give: 64.98 m³
